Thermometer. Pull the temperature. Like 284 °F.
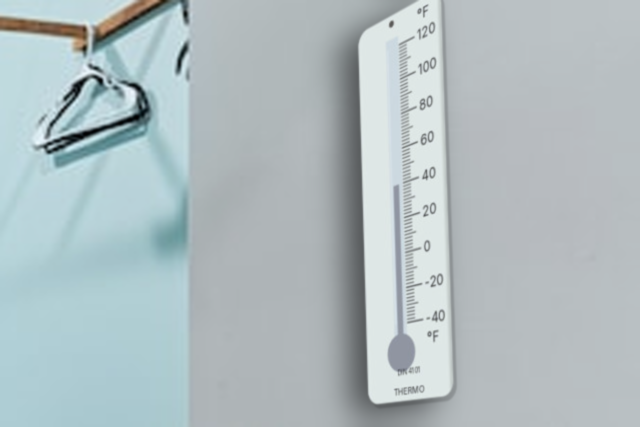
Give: 40 °F
